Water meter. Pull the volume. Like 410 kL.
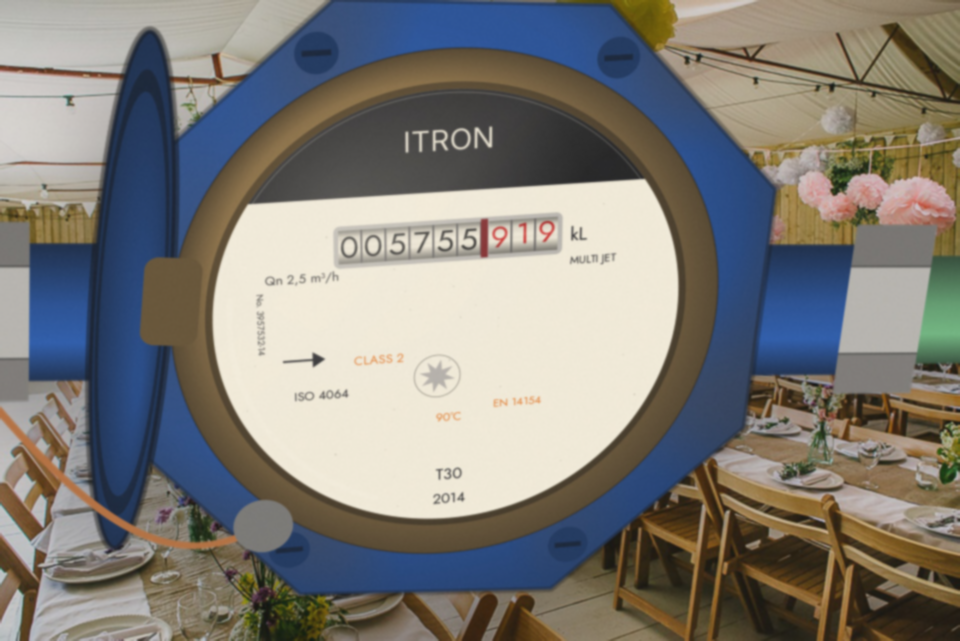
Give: 5755.919 kL
